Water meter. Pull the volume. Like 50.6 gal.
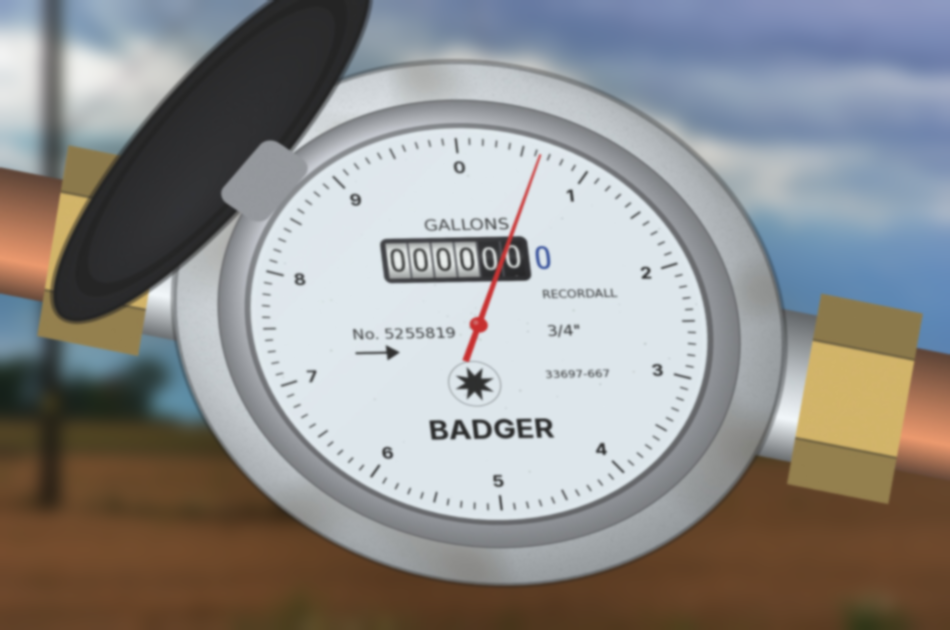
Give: 0.6 gal
